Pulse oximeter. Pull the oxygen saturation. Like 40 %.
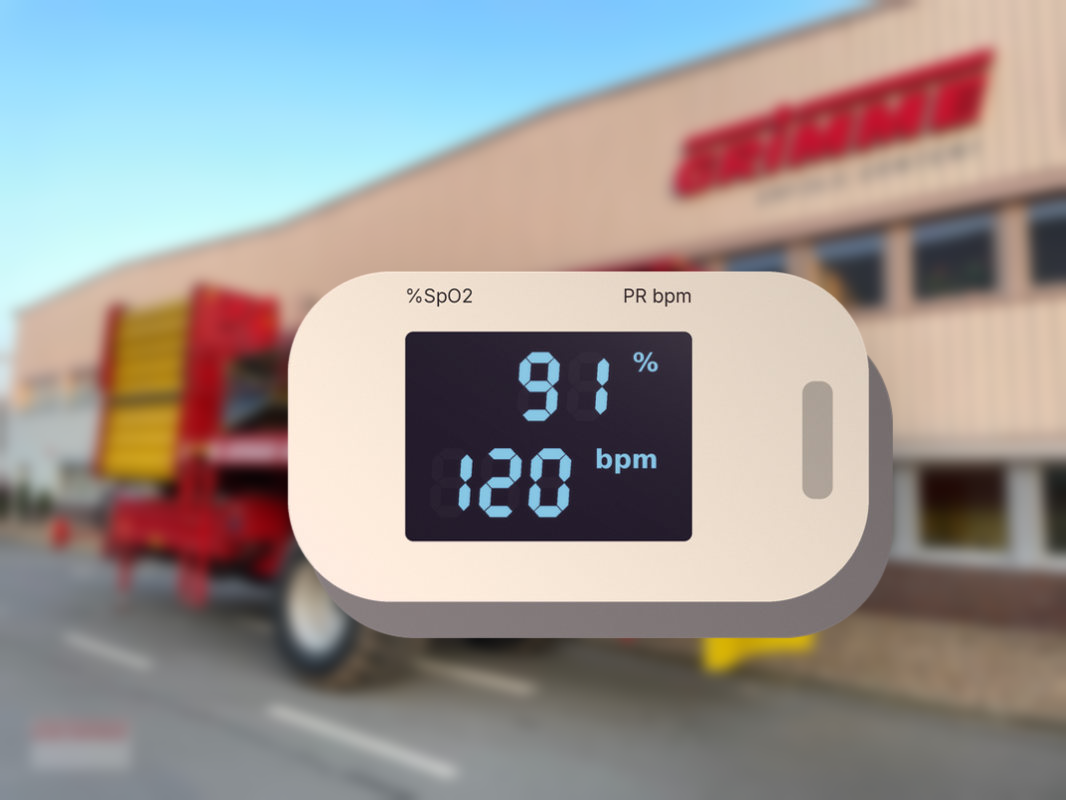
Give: 91 %
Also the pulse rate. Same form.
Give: 120 bpm
